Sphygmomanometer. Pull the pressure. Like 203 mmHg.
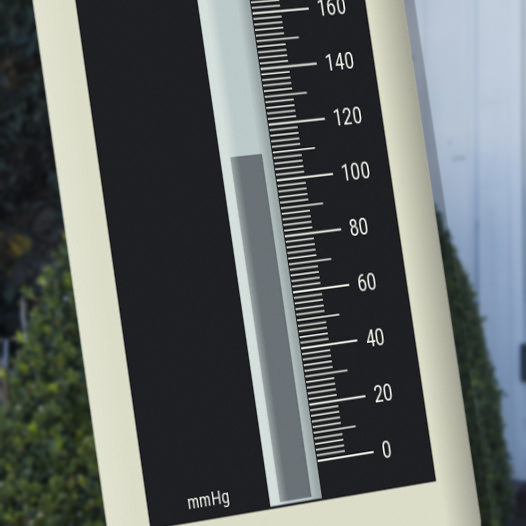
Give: 110 mmHg
